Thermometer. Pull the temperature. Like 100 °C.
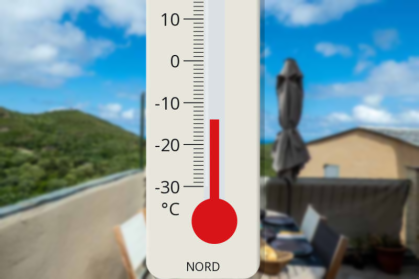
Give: -14 °C
